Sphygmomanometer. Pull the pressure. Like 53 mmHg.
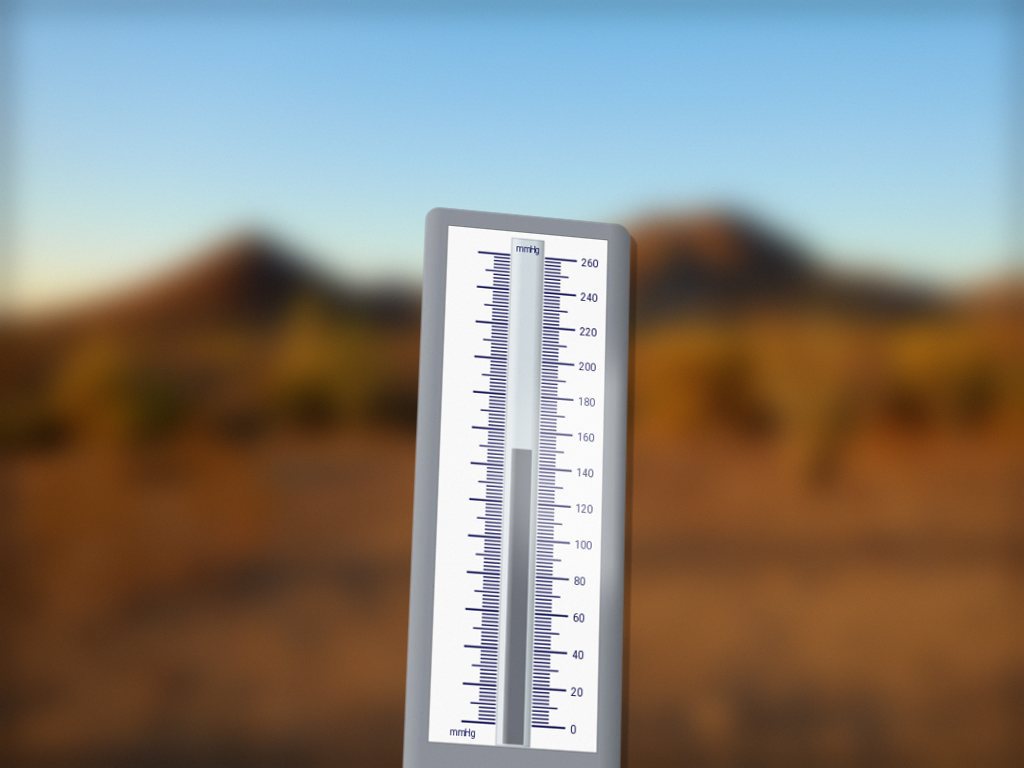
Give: 150 mmHg
